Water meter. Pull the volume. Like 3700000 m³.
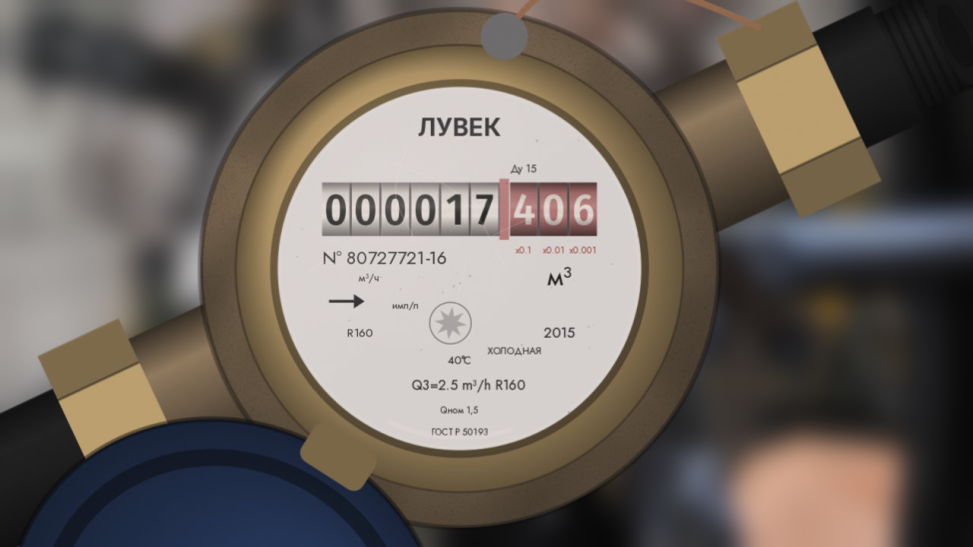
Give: 17.406 m³
